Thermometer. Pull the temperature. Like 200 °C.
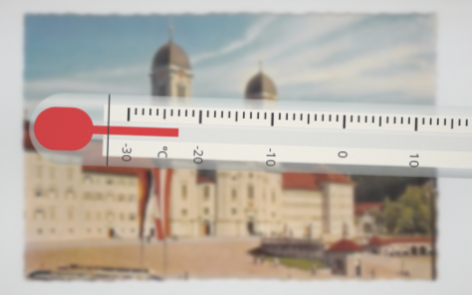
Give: -23 °C
